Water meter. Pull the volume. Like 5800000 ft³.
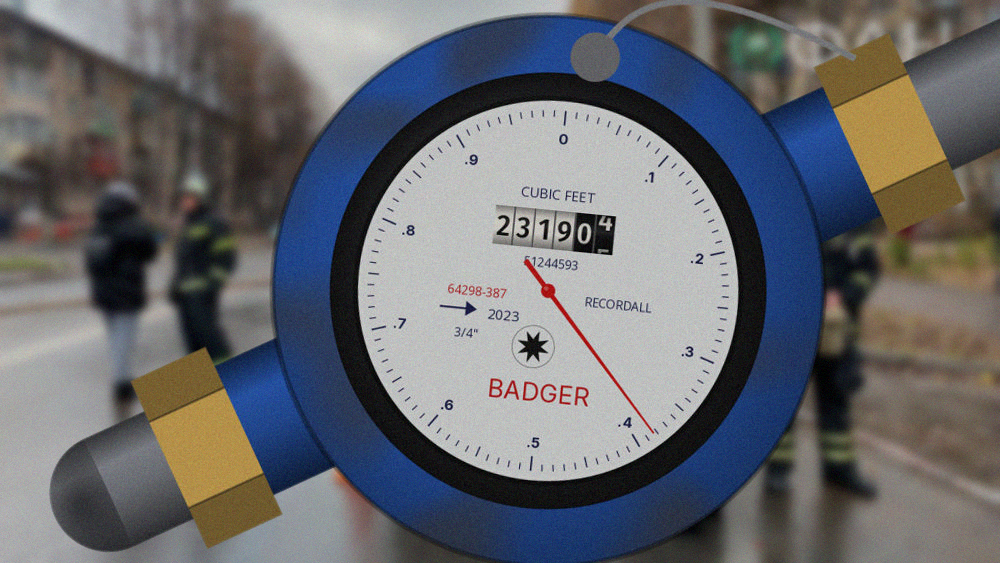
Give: 231904.38 ft³
